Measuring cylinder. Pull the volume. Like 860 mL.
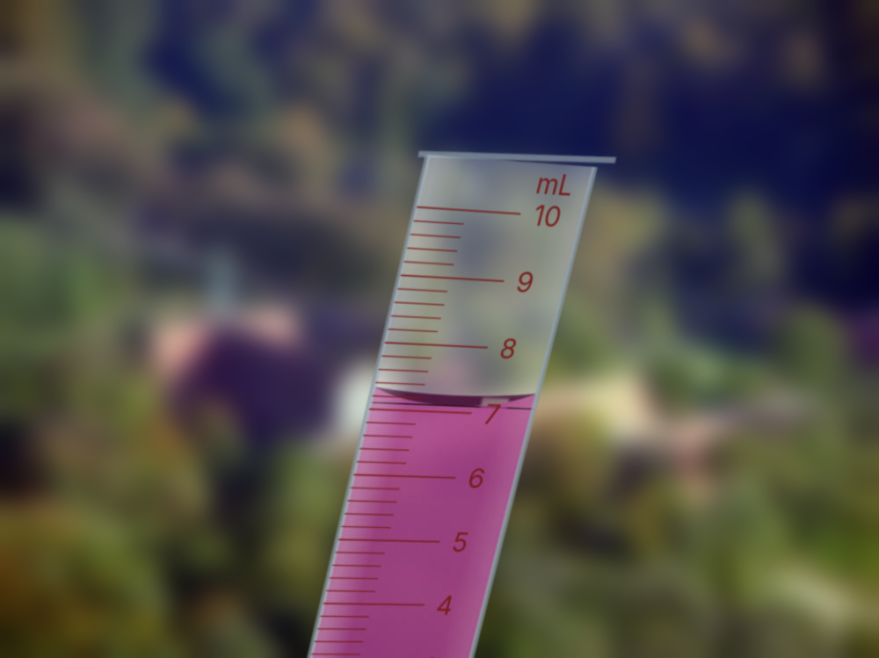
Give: 7.1 mL
